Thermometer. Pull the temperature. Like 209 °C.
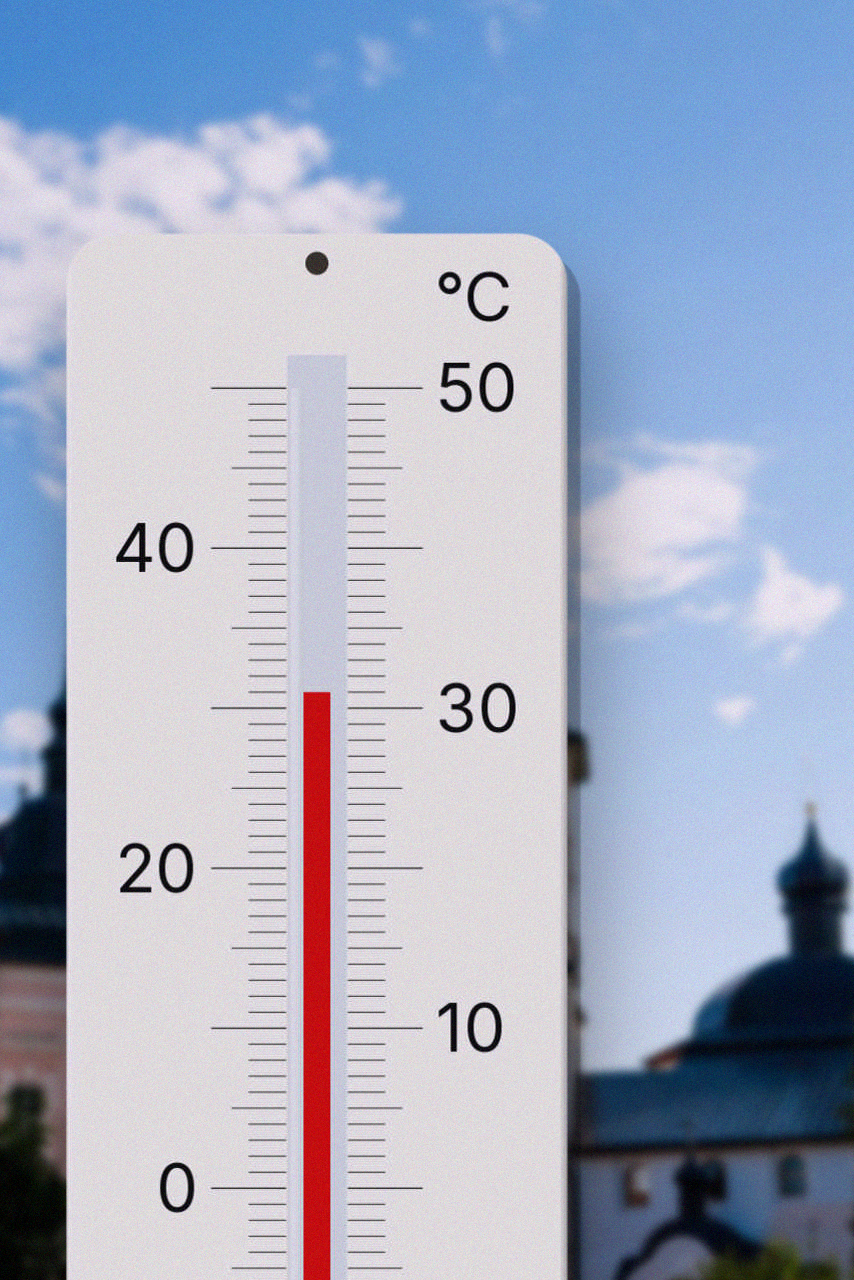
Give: 31 °C
